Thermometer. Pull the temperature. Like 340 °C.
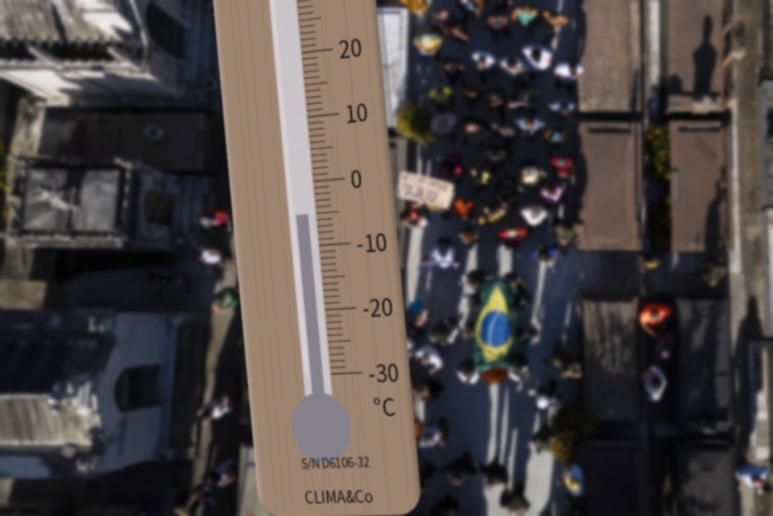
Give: -5 °C
